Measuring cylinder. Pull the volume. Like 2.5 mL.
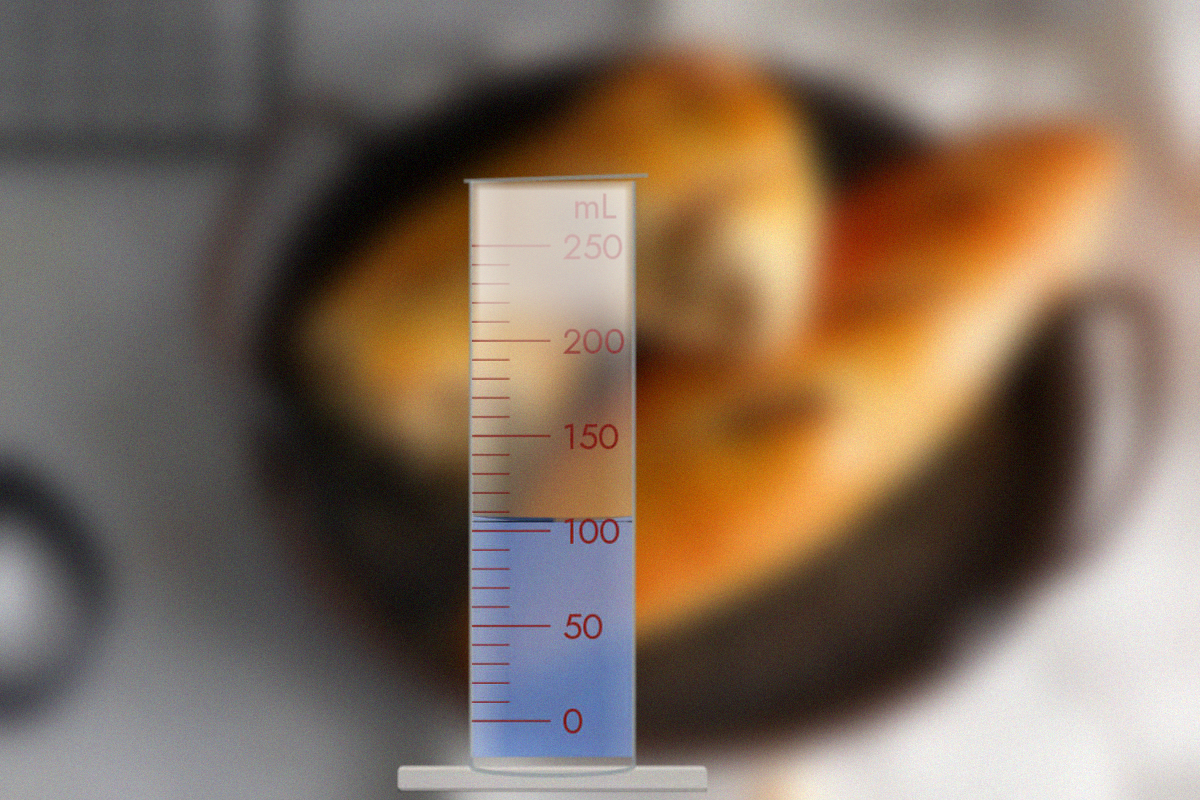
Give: 105 mL
